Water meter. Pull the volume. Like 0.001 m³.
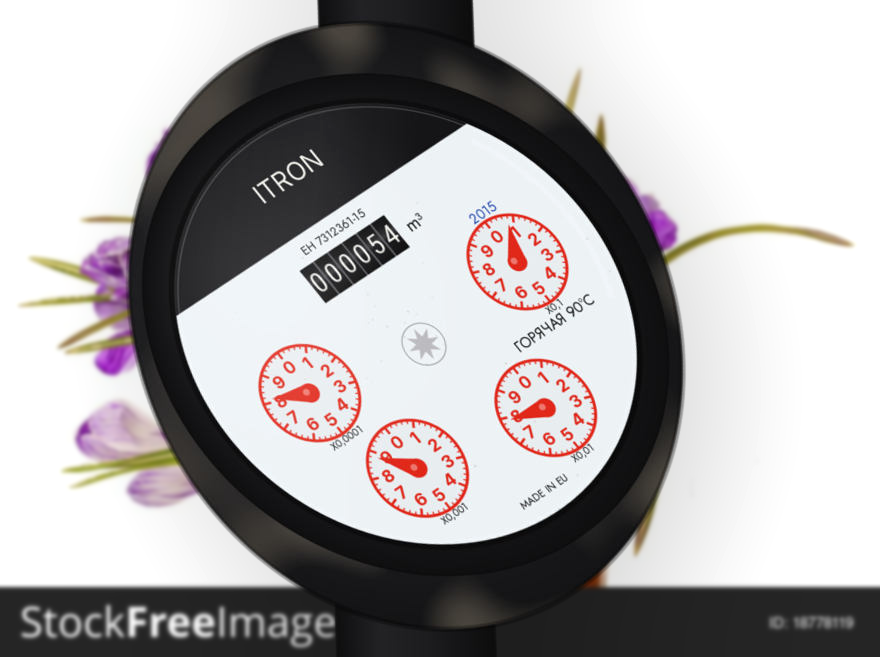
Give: 54.0788 m³
